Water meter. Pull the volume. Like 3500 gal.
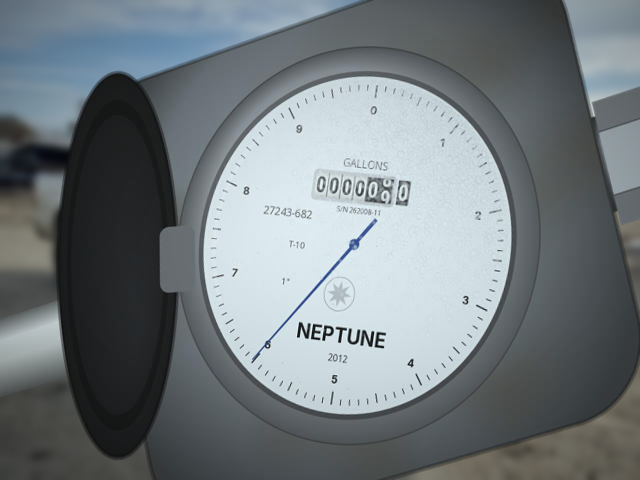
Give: 86.0 gal
